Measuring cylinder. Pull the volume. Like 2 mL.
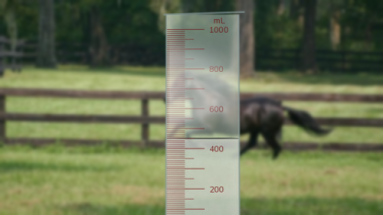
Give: 450 mL
